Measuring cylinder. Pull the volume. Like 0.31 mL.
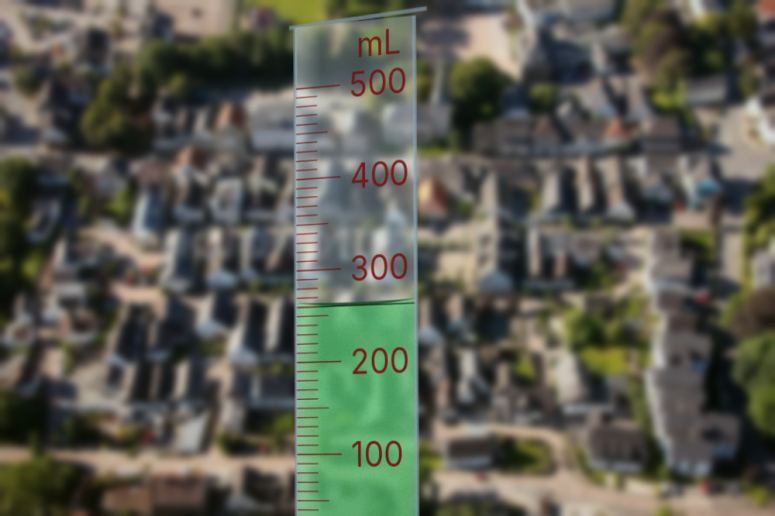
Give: 260 mL
